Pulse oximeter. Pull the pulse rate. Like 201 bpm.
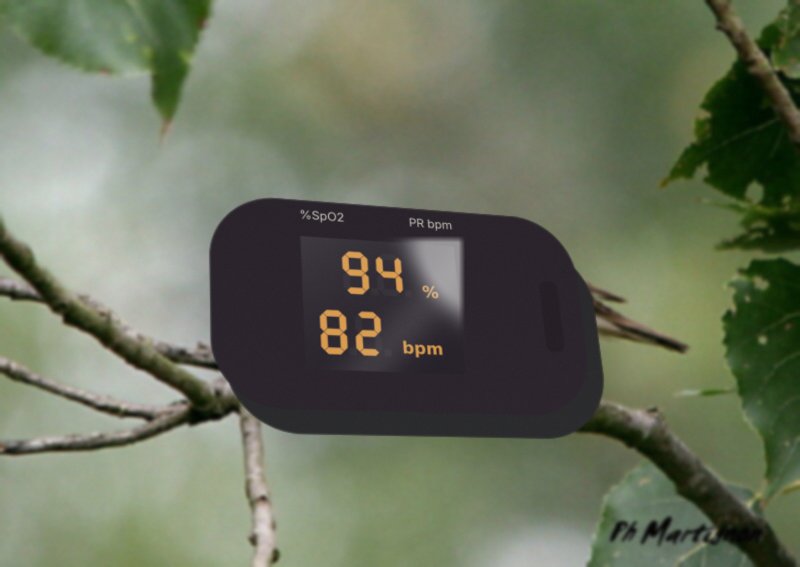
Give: 82 bpm
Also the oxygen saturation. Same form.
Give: 94 %
